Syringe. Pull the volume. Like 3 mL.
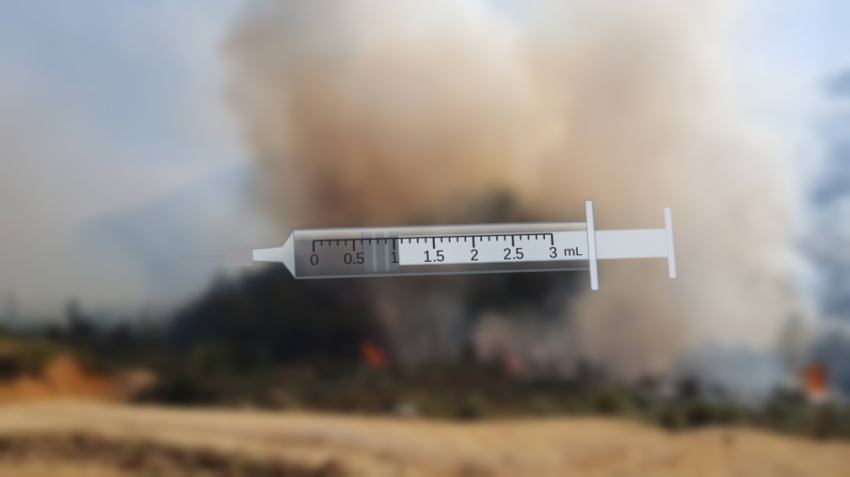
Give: 0.6 mL
